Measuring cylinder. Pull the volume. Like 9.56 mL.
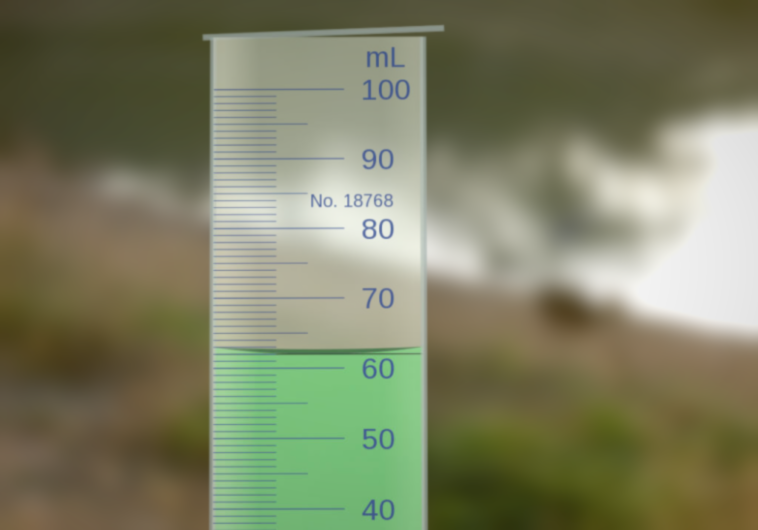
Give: 62 mL
